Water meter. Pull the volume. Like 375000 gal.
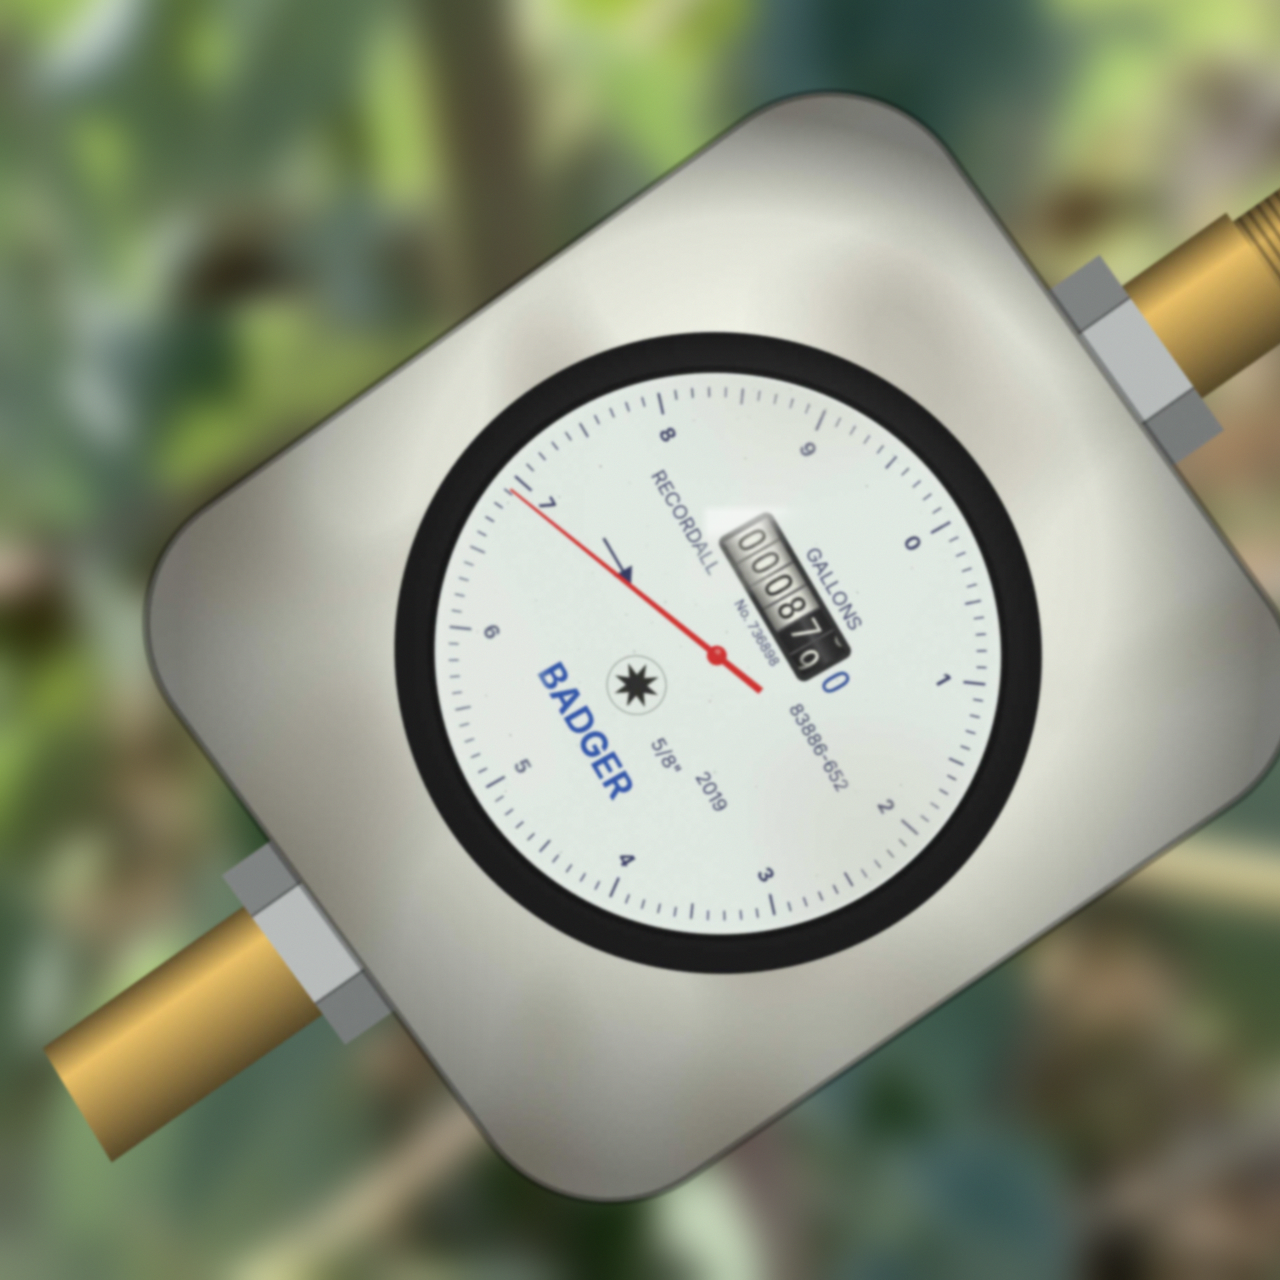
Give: 8786.9 gal
